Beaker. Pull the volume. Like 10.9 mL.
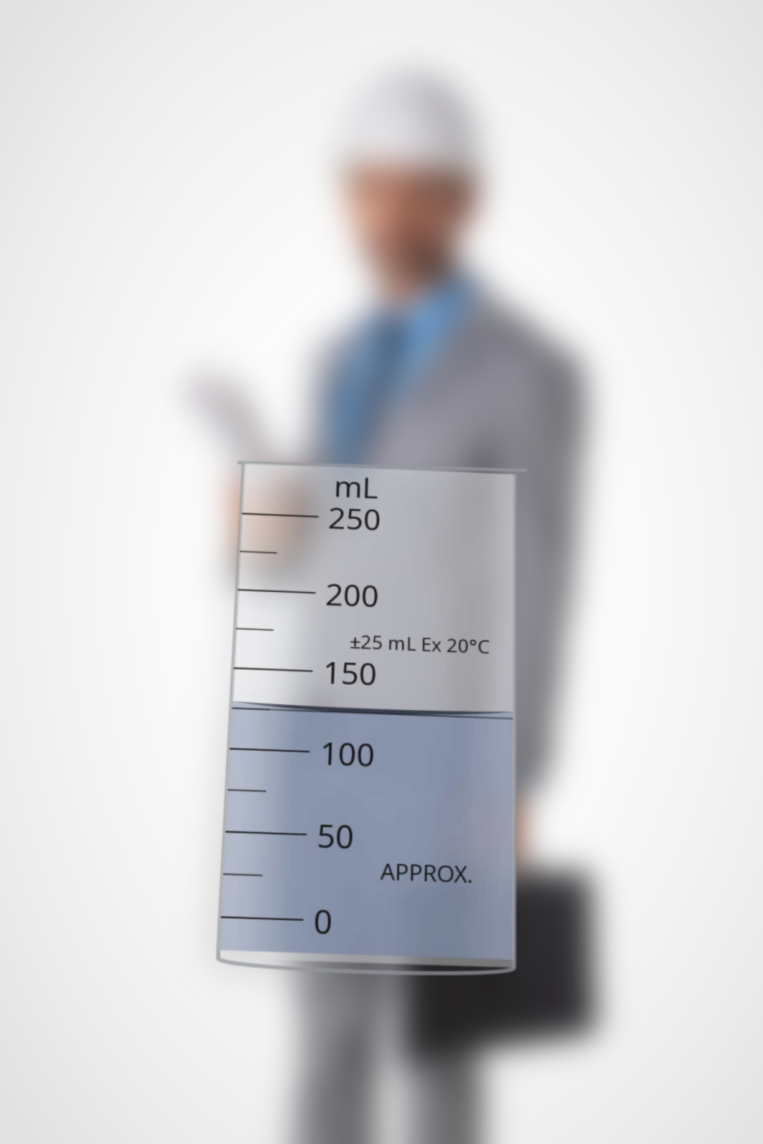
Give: 125 mL
